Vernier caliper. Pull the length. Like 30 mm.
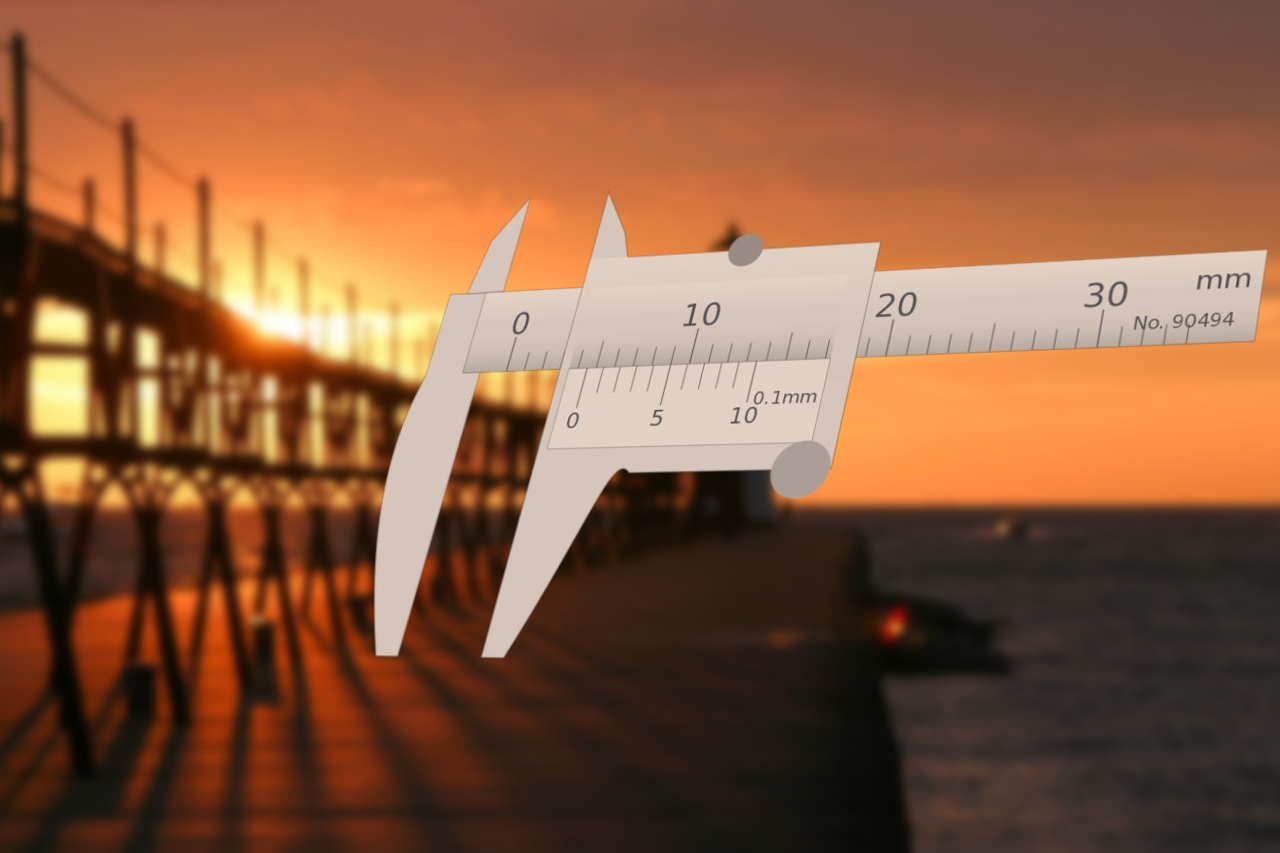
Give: 4.5 mm
